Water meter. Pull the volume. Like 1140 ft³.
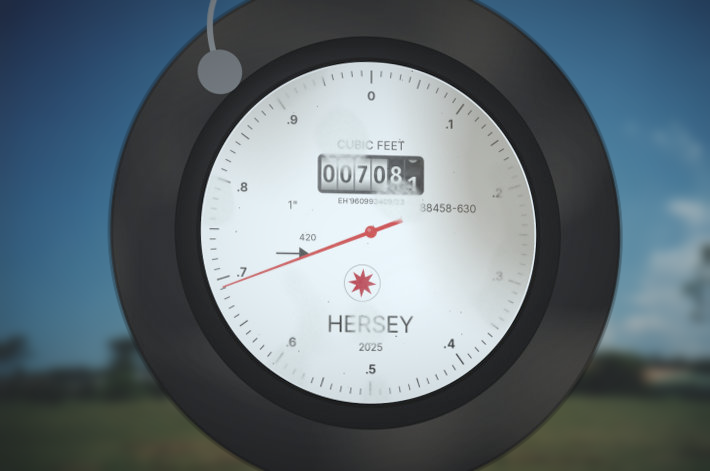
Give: 7080.69 ft³
